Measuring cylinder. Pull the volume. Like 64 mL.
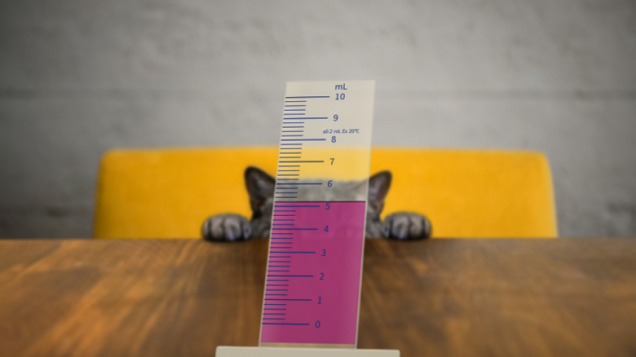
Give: 5.2 mL
